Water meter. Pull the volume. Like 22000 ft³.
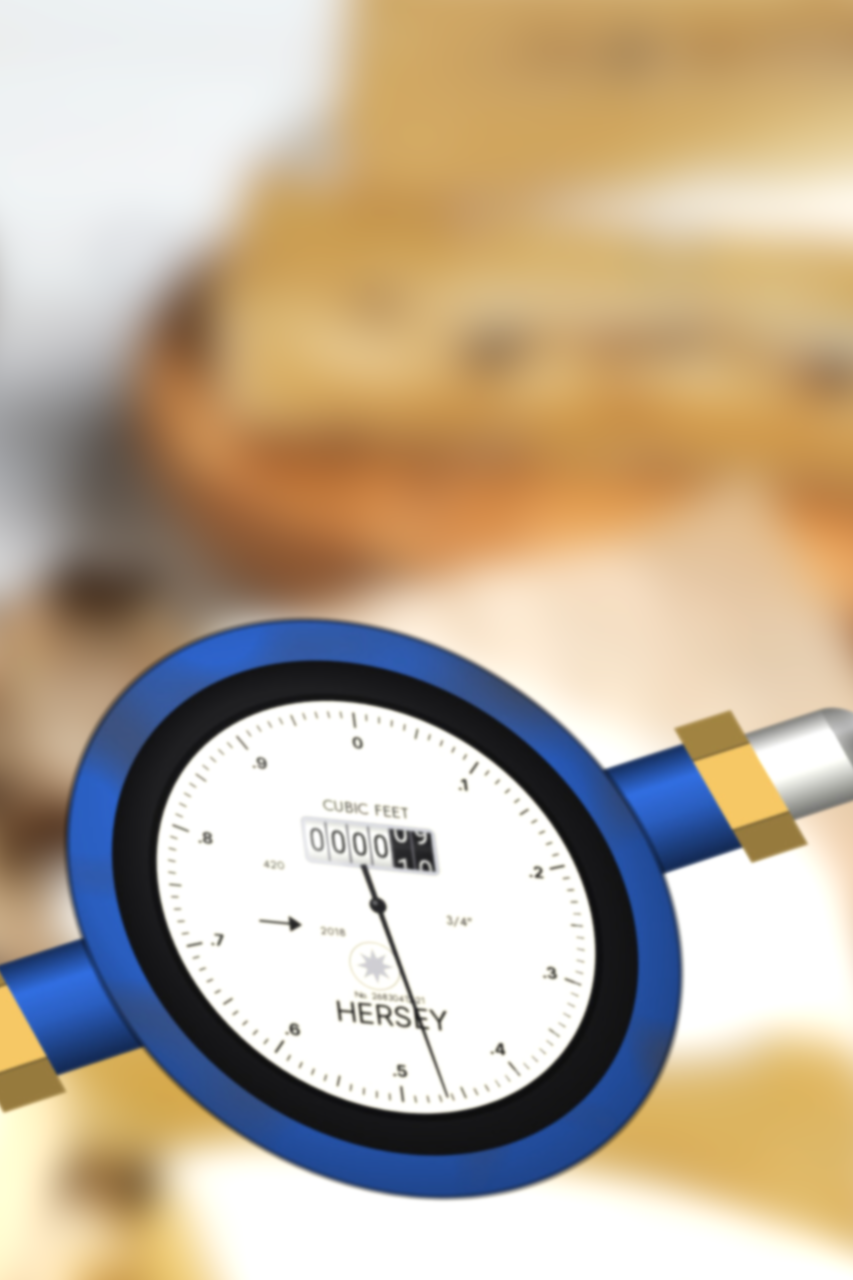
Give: 9.46 ft³
